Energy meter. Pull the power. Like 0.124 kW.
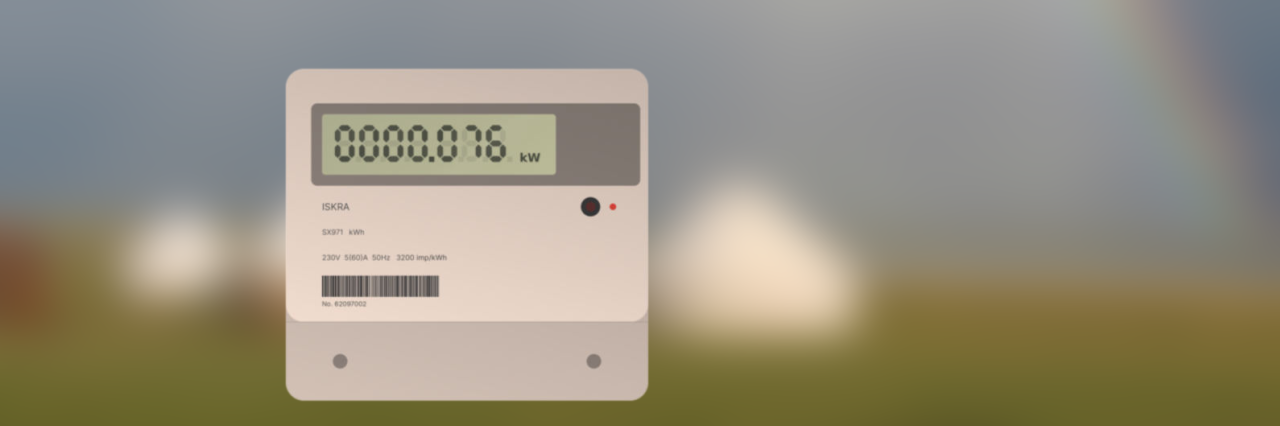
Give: 0.076 kW
